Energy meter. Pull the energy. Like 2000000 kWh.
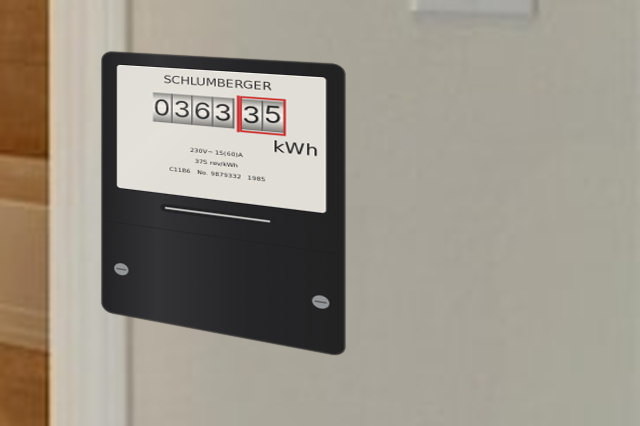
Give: 363.35 kWh
